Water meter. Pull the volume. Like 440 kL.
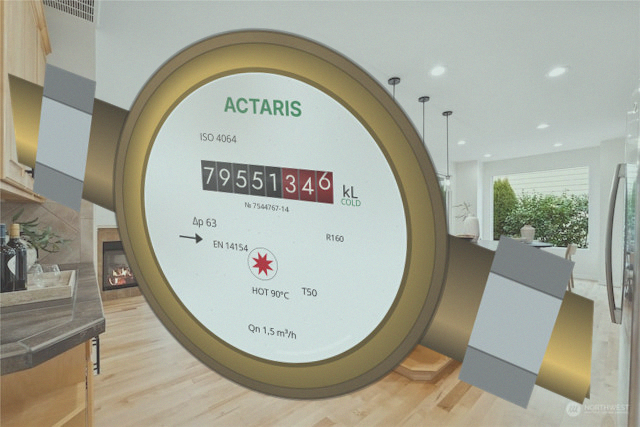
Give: 79551.346 kL
